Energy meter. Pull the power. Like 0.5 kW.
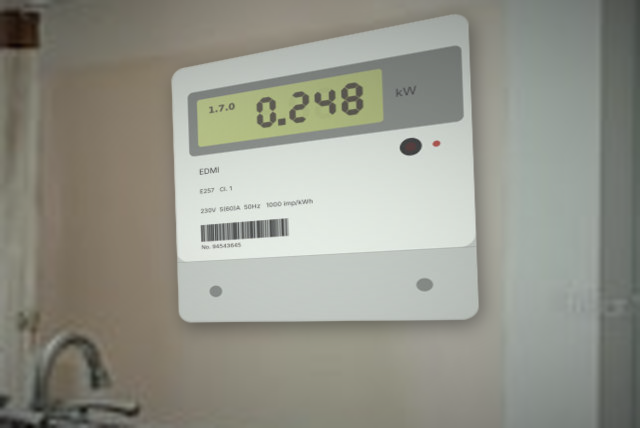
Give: 0.248 kW
